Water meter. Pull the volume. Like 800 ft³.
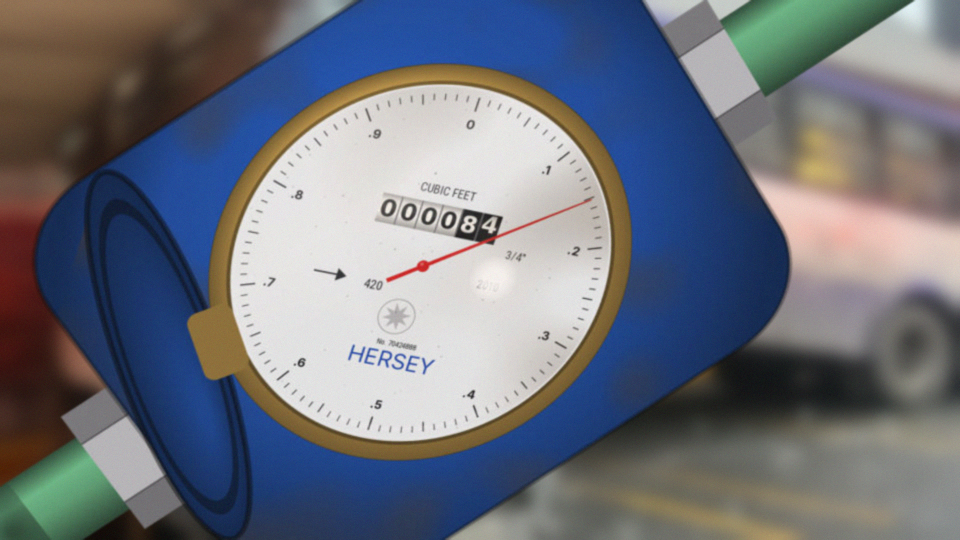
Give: 84.15 ft³
